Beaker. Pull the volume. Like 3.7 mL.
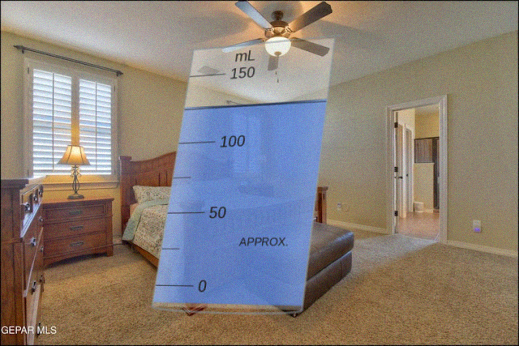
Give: 125 mL
